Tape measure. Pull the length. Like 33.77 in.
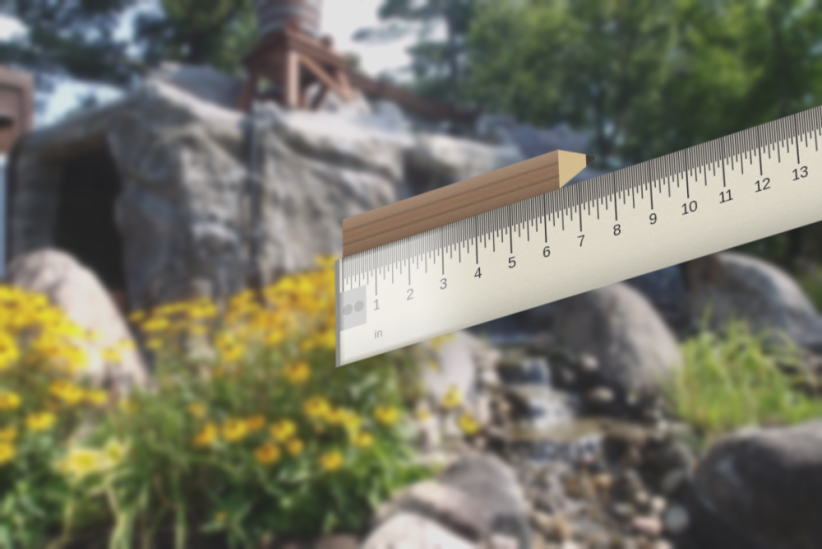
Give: 7.5 in
